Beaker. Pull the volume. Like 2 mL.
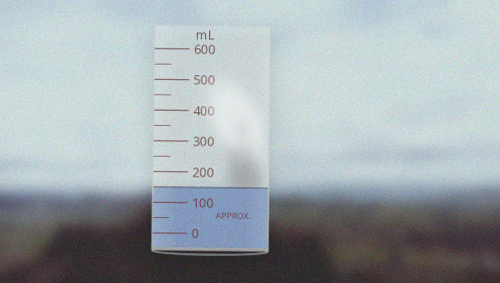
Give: 150 mL
